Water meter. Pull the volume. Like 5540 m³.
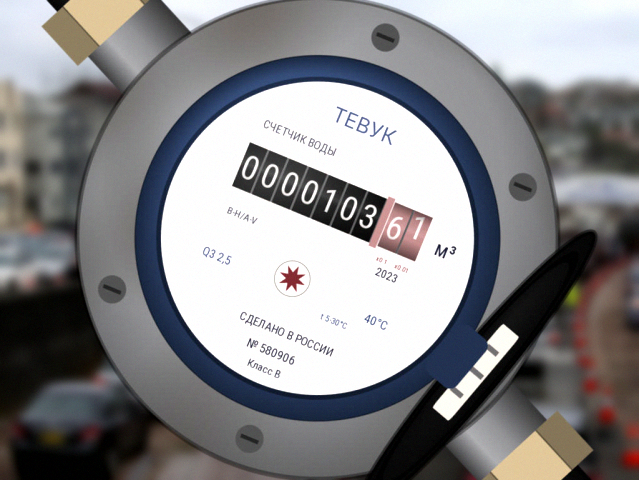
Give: 103.61 m³
